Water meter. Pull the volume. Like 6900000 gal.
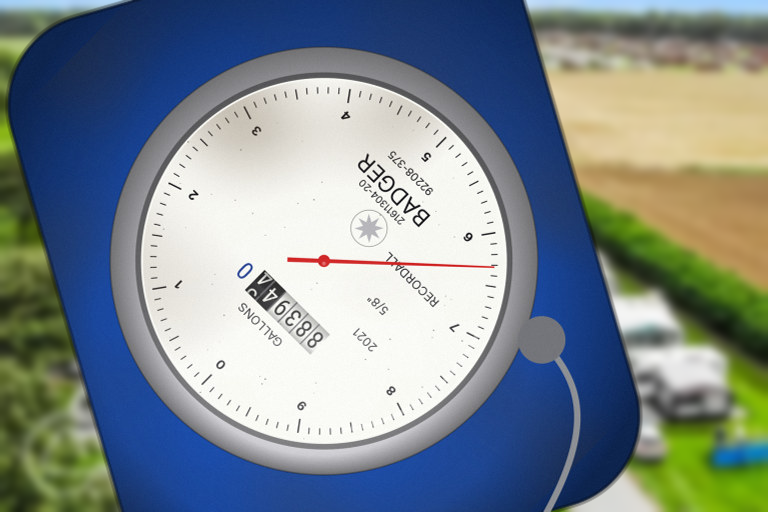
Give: 8839436.3 gal
